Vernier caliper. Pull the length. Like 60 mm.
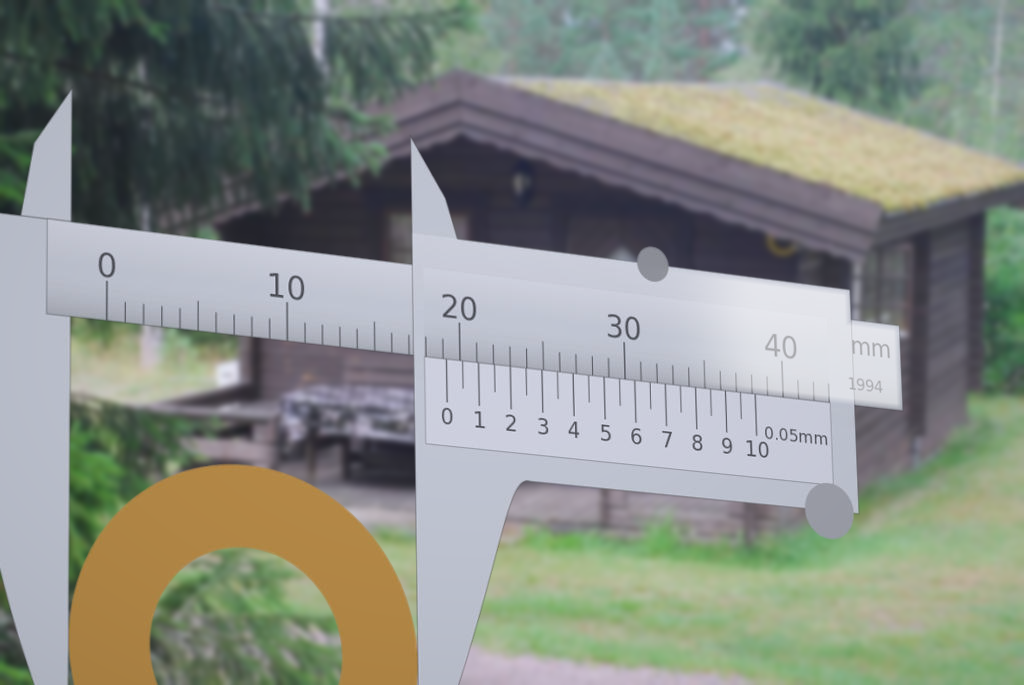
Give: 19.2 mm
